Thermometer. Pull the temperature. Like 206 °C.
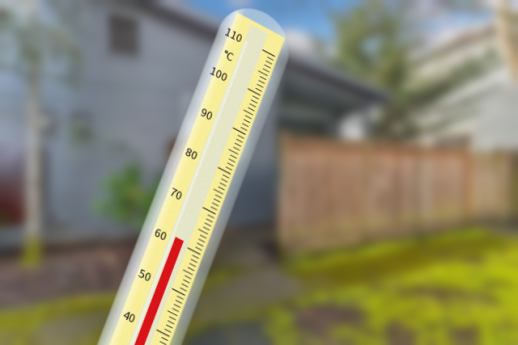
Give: 61 °C
